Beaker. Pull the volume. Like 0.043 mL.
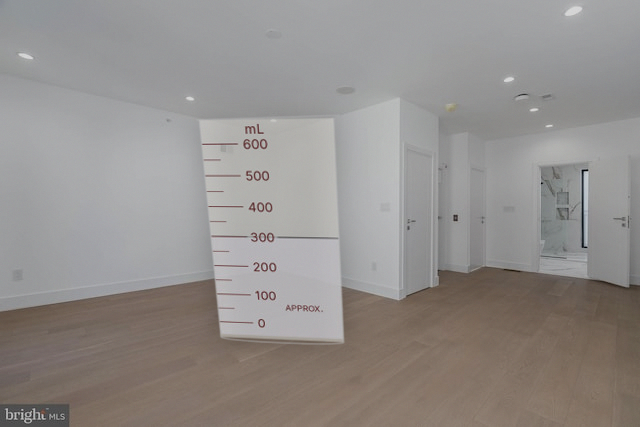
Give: 300 mL
